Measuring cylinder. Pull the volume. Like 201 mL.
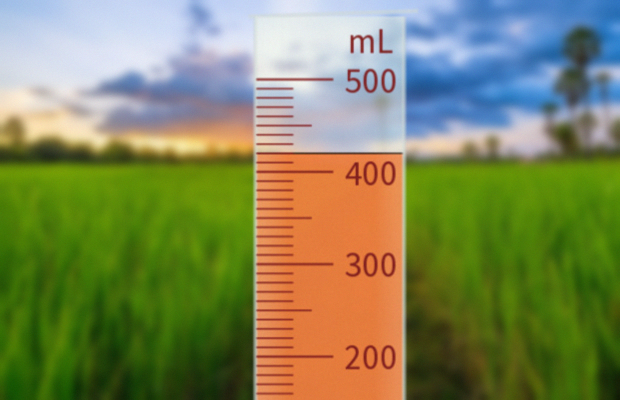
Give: 420 mL
